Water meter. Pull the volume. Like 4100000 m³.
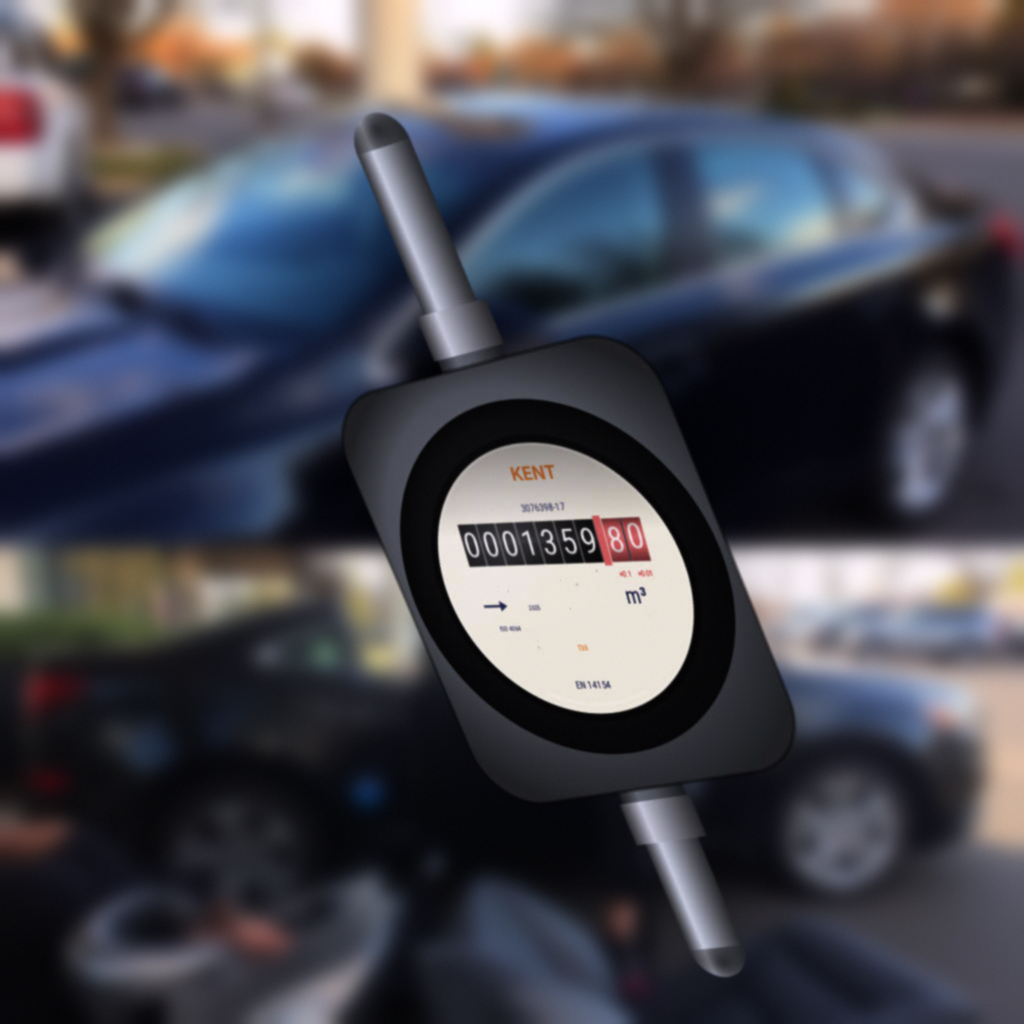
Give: 1359.80 m³
